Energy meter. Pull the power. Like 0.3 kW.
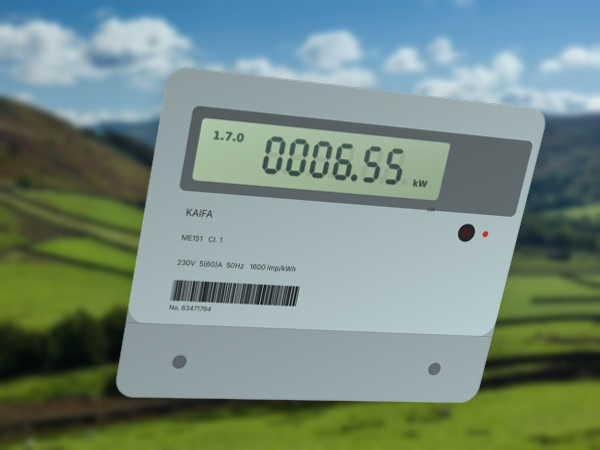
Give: 6.55 kW
